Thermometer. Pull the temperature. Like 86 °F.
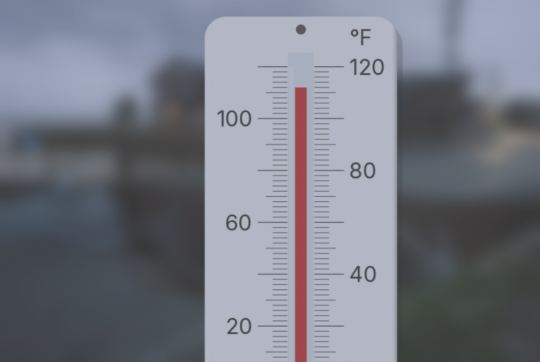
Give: 112 °F
